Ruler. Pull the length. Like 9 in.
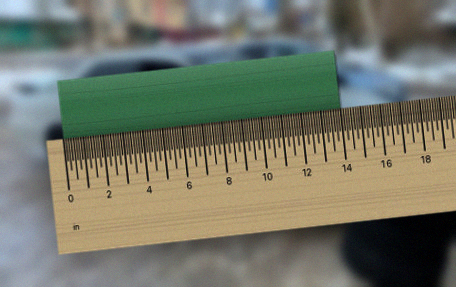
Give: 14 in
